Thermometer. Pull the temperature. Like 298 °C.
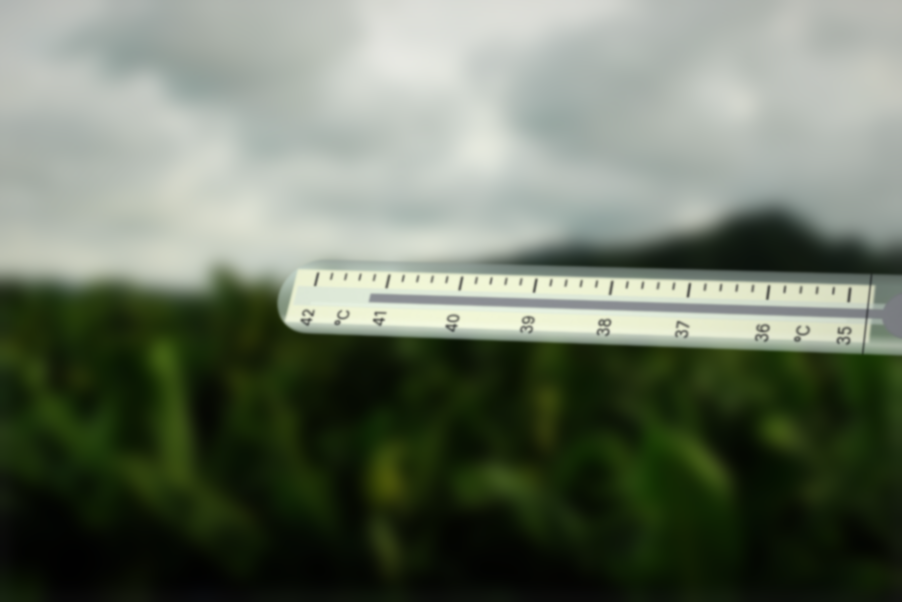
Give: 41.2 °C
